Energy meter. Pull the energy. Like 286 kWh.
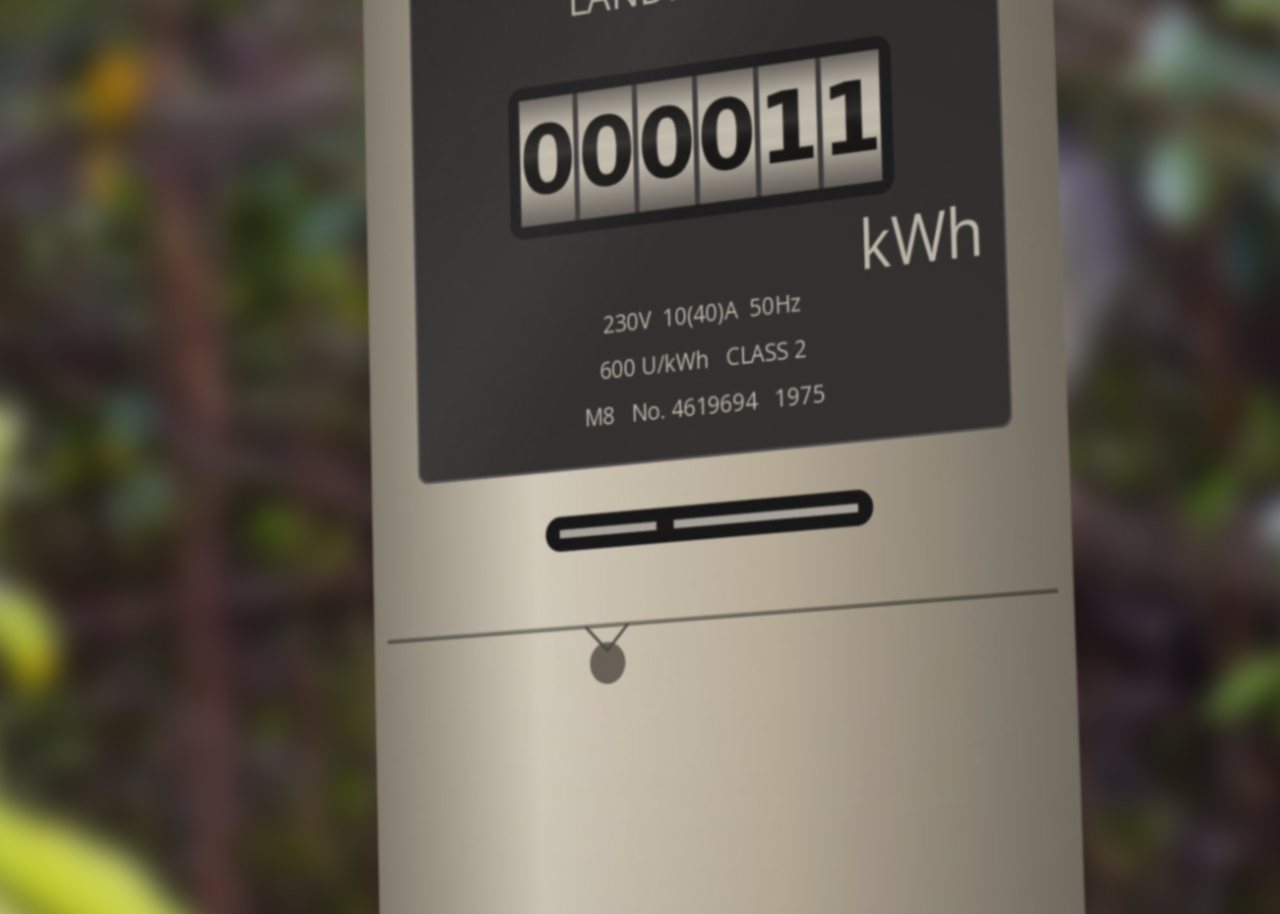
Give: 11 kWh
